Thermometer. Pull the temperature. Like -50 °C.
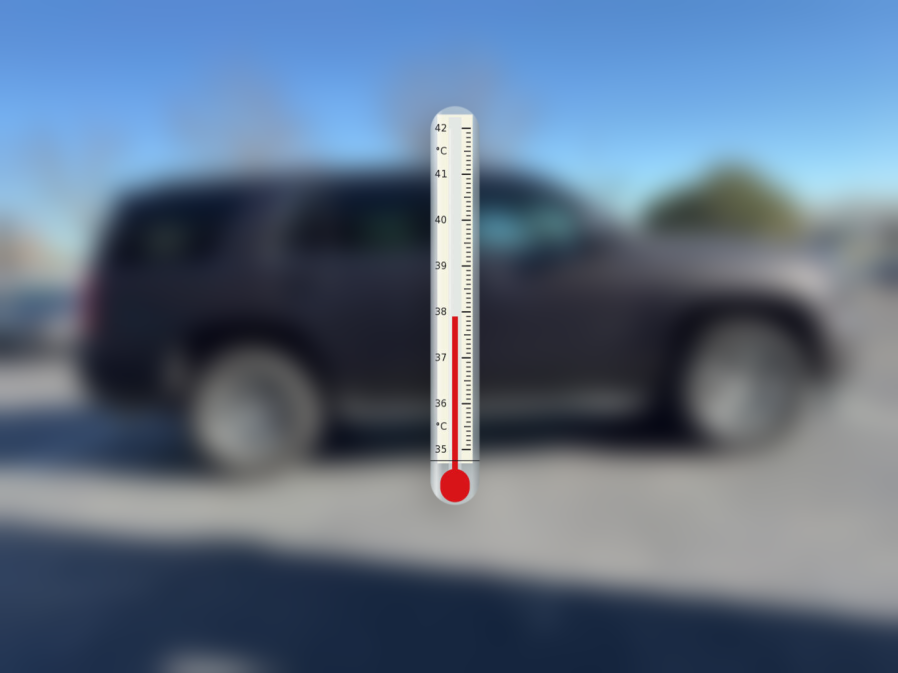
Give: 37.9 °C
